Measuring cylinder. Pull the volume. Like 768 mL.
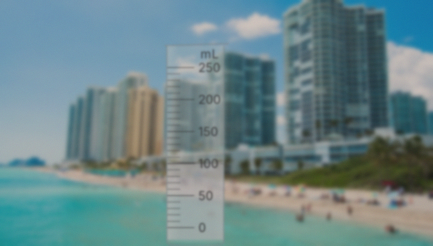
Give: 100 mL
